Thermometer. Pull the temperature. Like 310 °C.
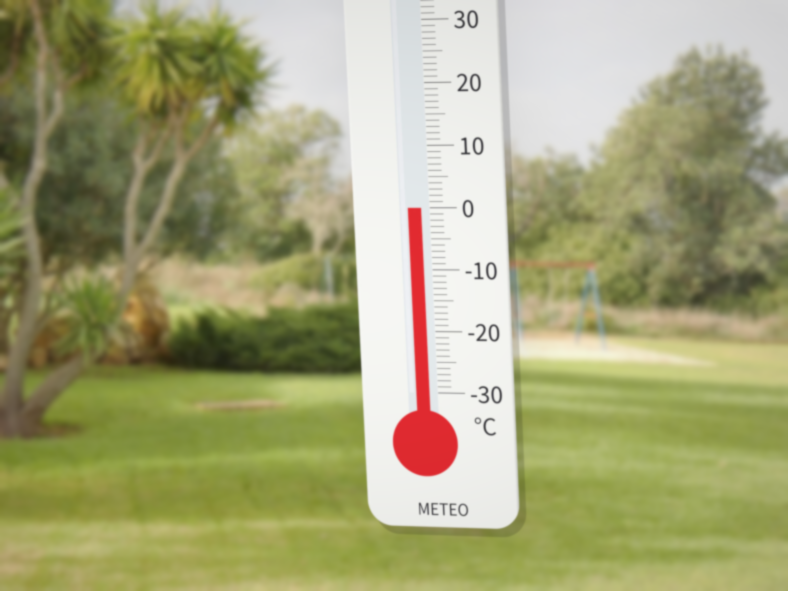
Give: 0 °C
